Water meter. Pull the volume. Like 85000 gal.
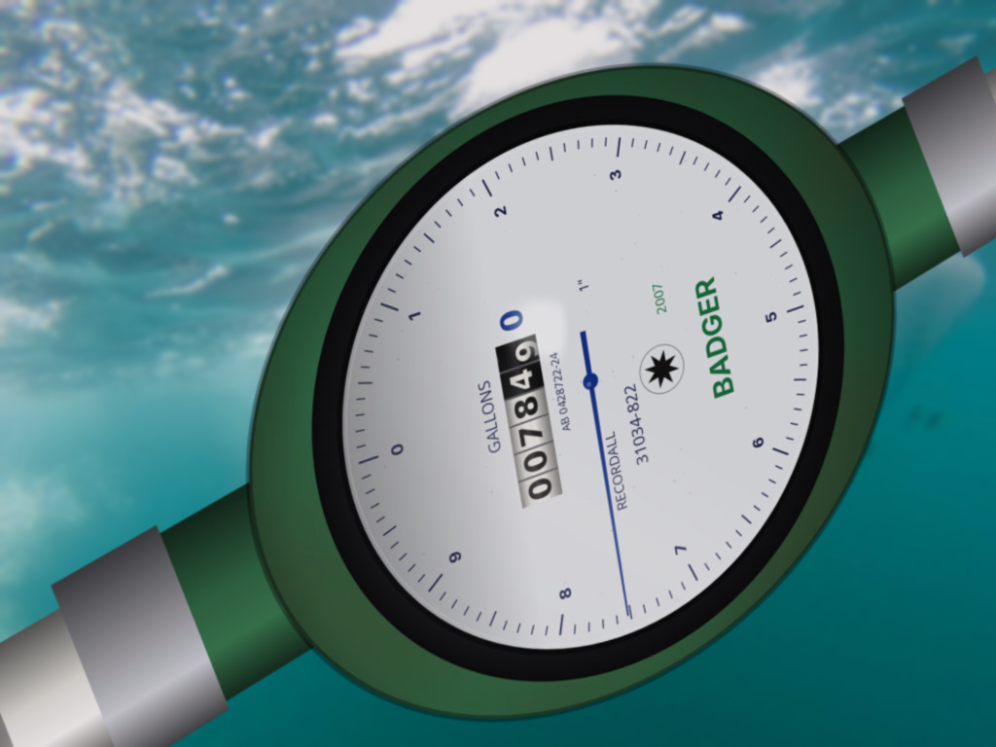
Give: 78487.5 gal
